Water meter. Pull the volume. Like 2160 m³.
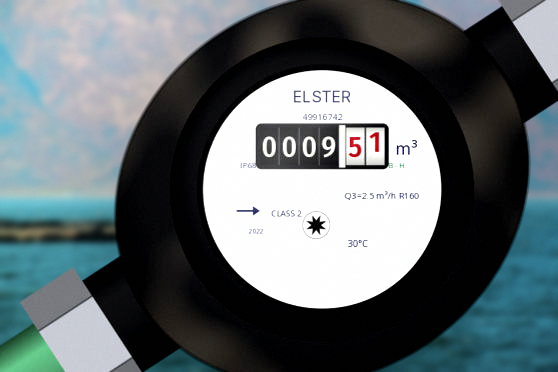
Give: 9.51 m³
